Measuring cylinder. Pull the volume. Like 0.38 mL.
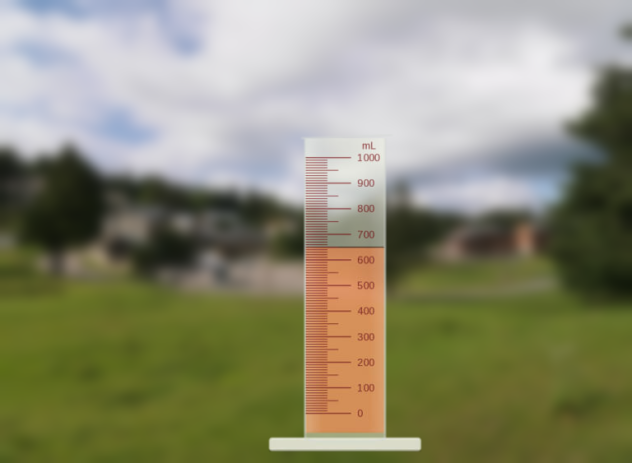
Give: 650 mL
